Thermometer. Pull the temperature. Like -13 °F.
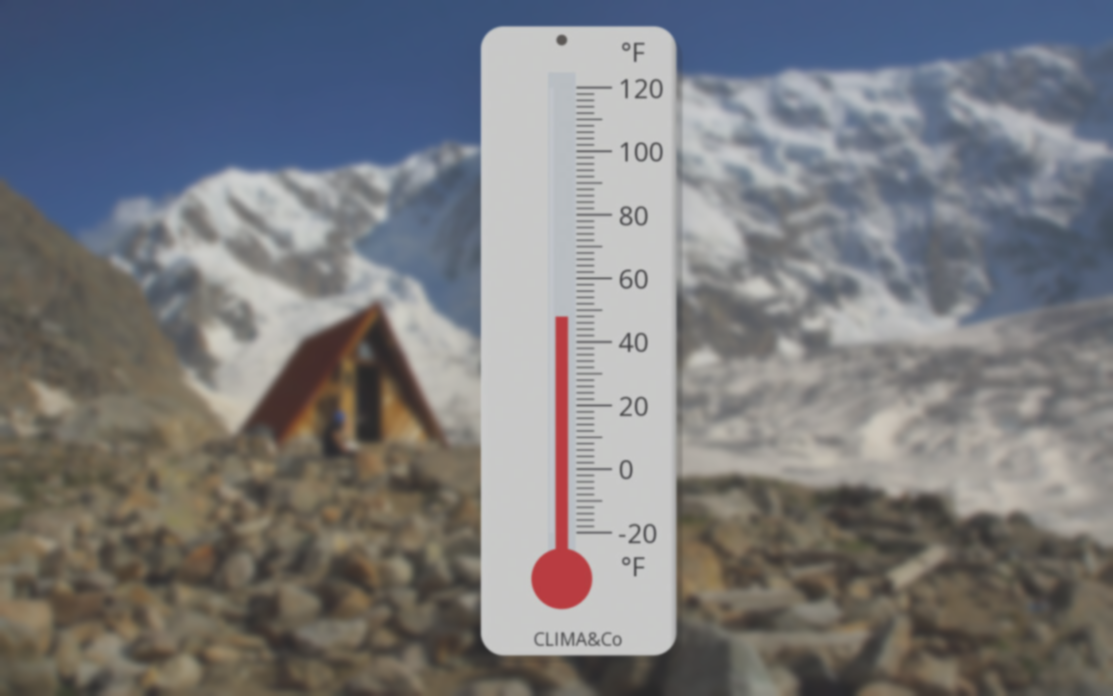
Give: 48 °F
